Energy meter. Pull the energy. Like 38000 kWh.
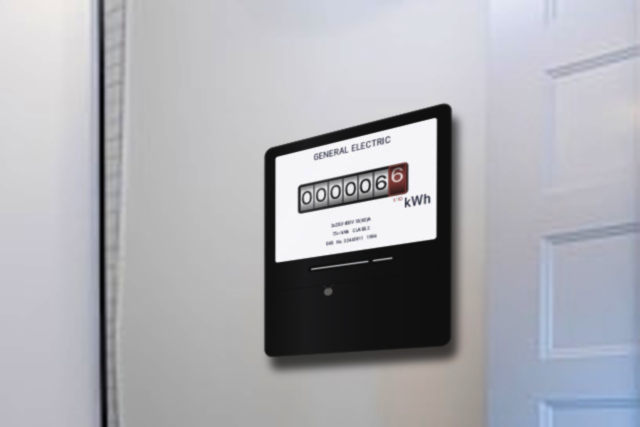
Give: 6.6 kWh
